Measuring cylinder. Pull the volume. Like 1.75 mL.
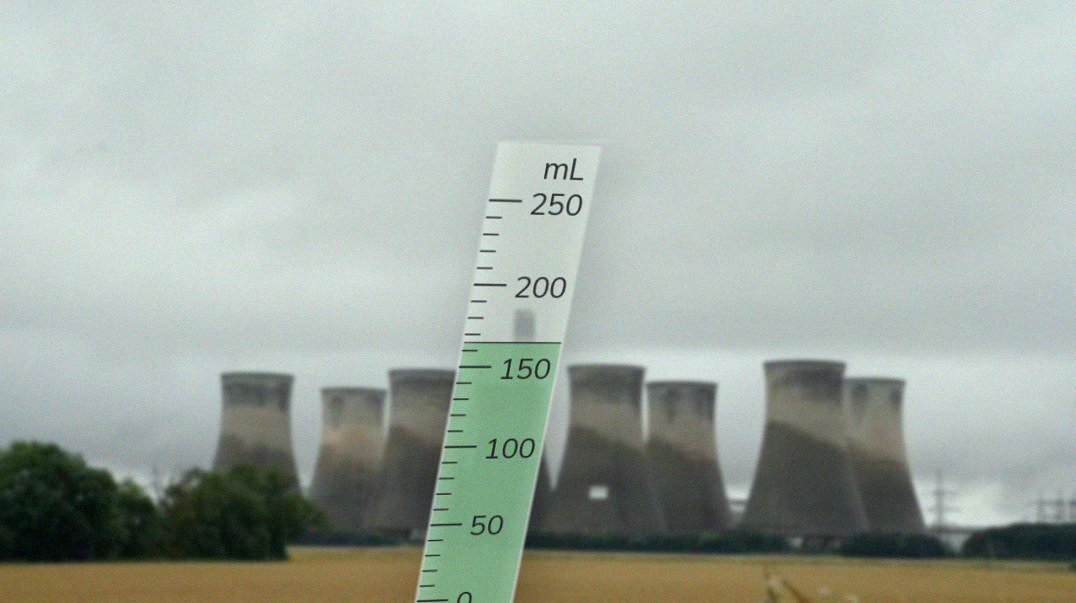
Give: 165 mL
